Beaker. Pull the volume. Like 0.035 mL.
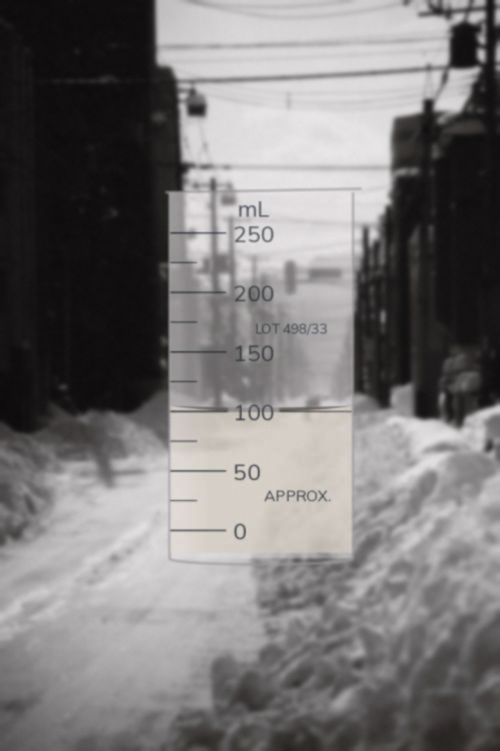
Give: 100 mL
